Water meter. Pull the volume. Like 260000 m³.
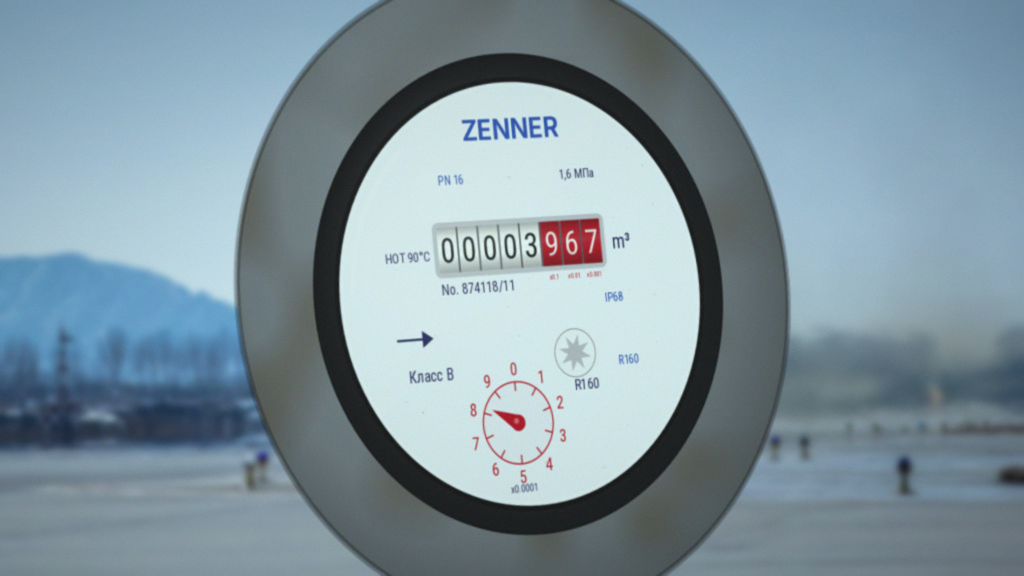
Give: 3.9678 m³
